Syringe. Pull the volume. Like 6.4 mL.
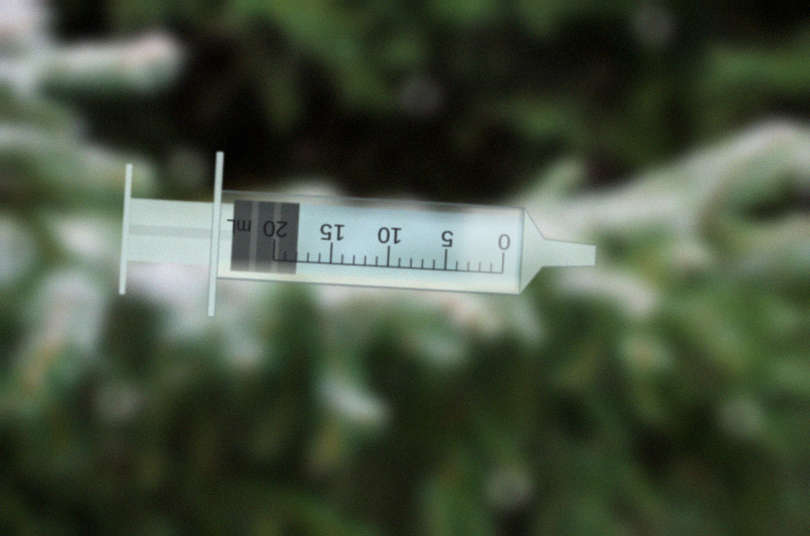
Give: 18 mL
